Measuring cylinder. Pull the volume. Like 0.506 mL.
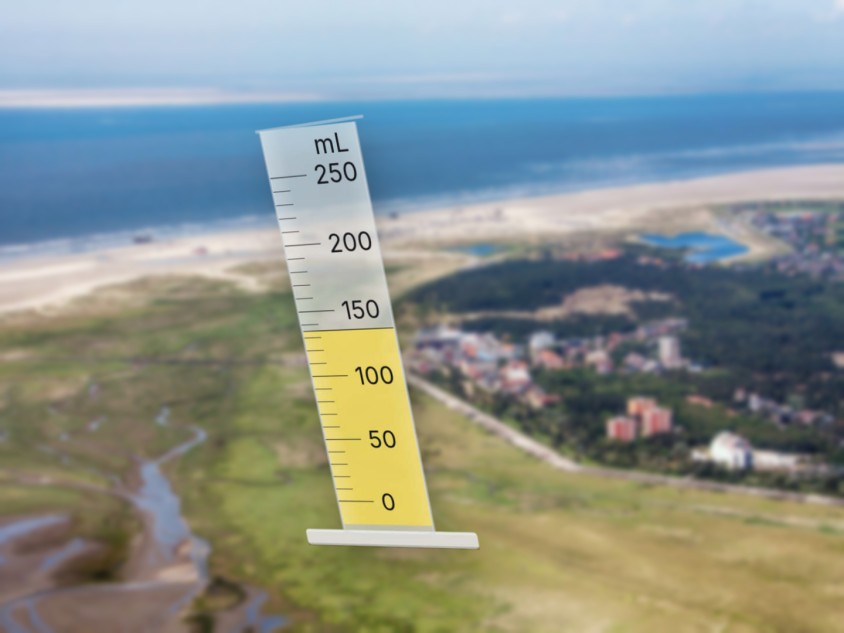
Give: 135 mL
